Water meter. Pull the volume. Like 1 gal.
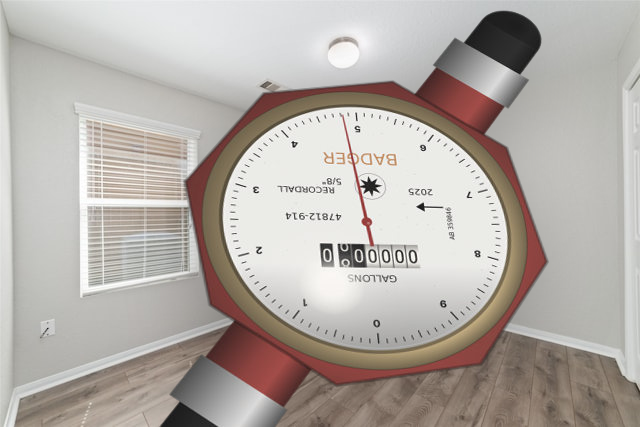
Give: 84.8 gal
